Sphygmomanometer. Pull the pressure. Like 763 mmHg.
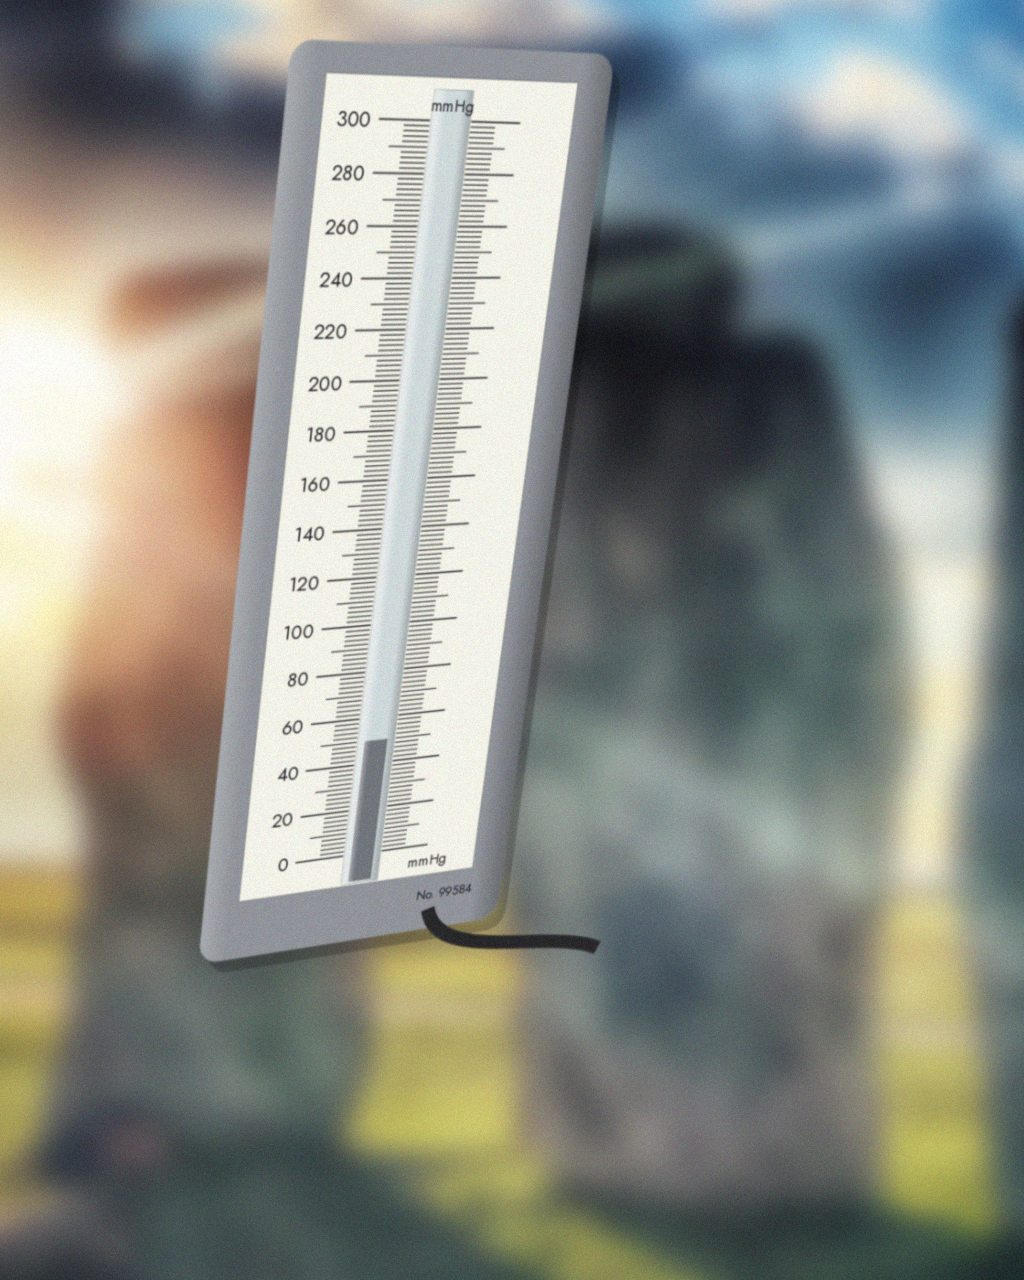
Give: 50 mmHg
